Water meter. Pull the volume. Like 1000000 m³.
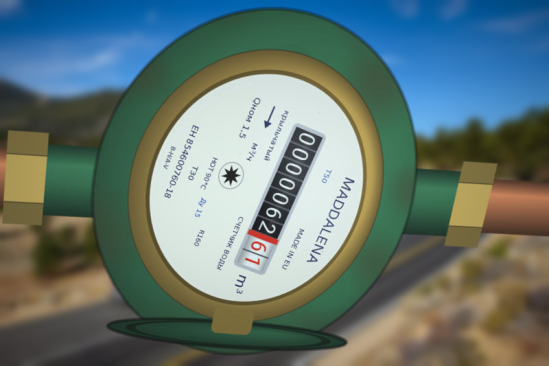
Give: 62.61 m³
